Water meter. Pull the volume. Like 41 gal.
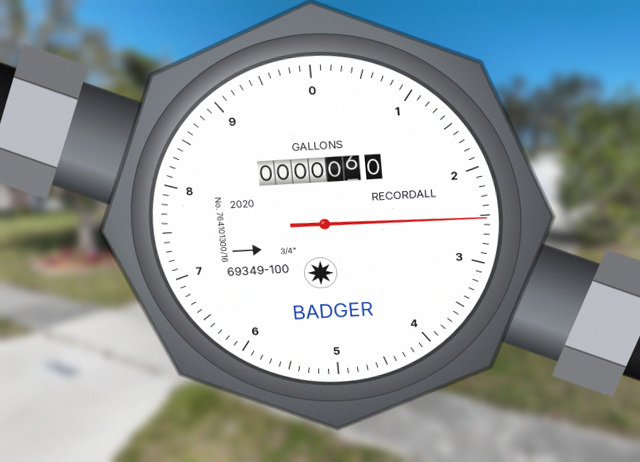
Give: 62.5 gal
